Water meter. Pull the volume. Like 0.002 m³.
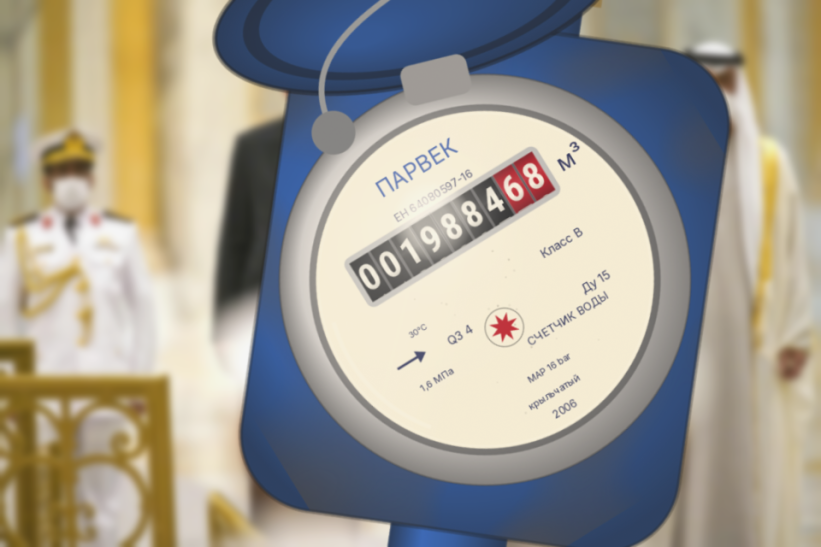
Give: 19884.68 m³
